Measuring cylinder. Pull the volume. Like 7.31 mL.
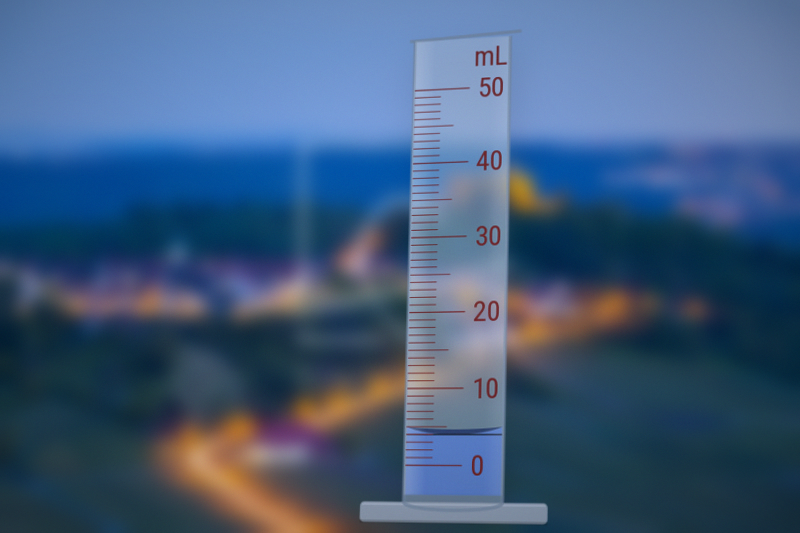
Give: 4 mL
